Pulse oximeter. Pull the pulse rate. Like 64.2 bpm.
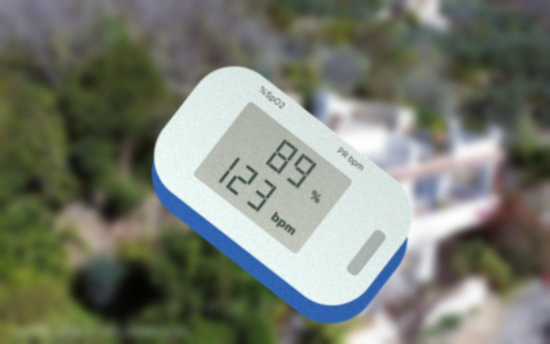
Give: 123 bpm
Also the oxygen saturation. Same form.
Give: 89 %
